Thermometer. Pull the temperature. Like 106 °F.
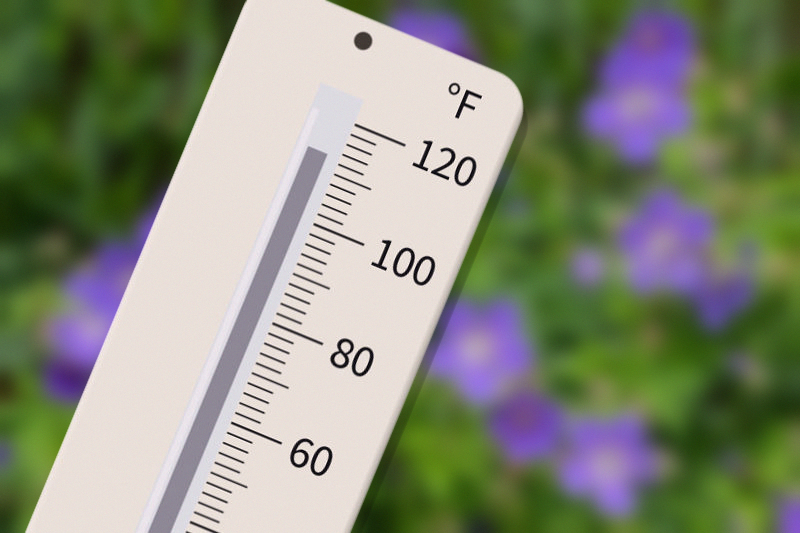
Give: 113 °F
